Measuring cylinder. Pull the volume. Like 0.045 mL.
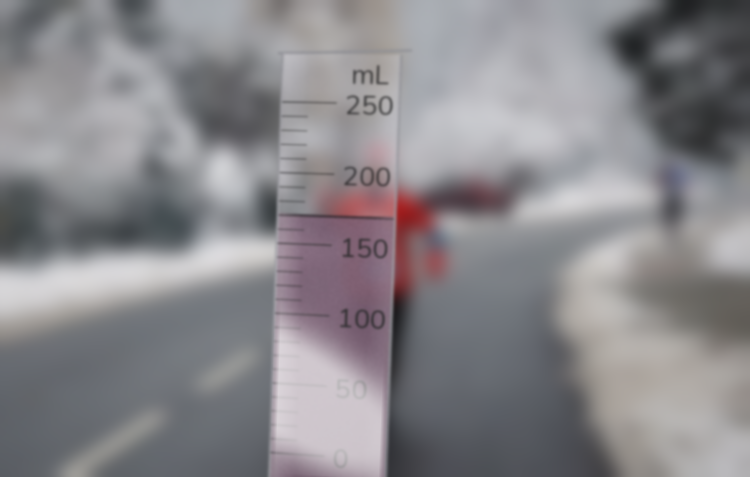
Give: 170 mL
